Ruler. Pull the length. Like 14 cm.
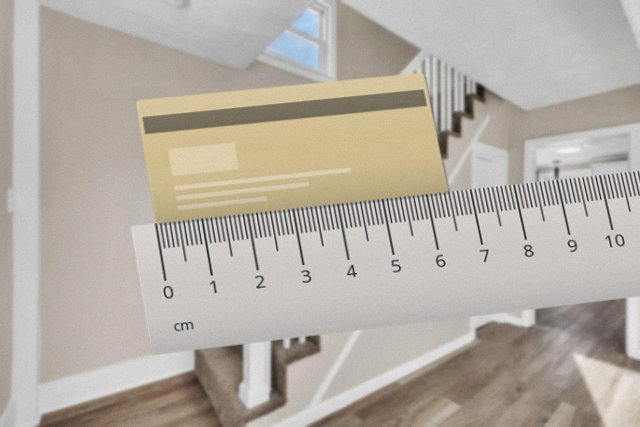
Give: 6.5 cm
